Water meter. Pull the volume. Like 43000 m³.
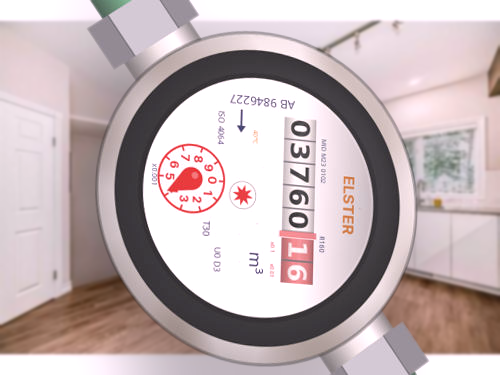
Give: 3760.164 m³
